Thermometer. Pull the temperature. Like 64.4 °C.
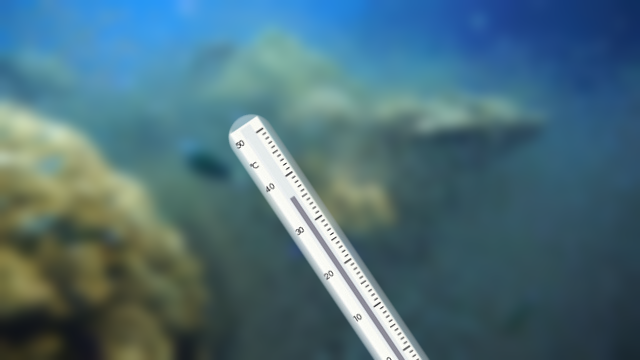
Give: 36 °C
